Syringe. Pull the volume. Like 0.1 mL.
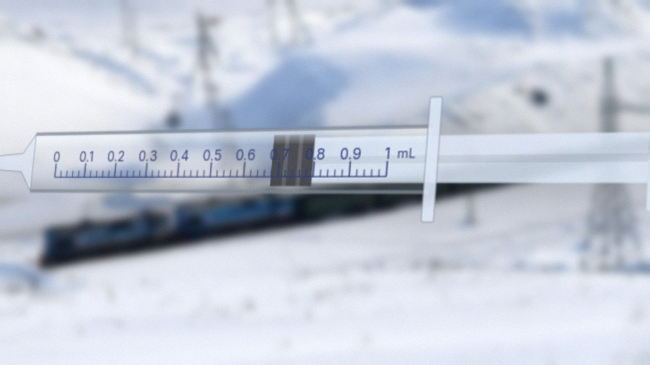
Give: 0.68 mL
